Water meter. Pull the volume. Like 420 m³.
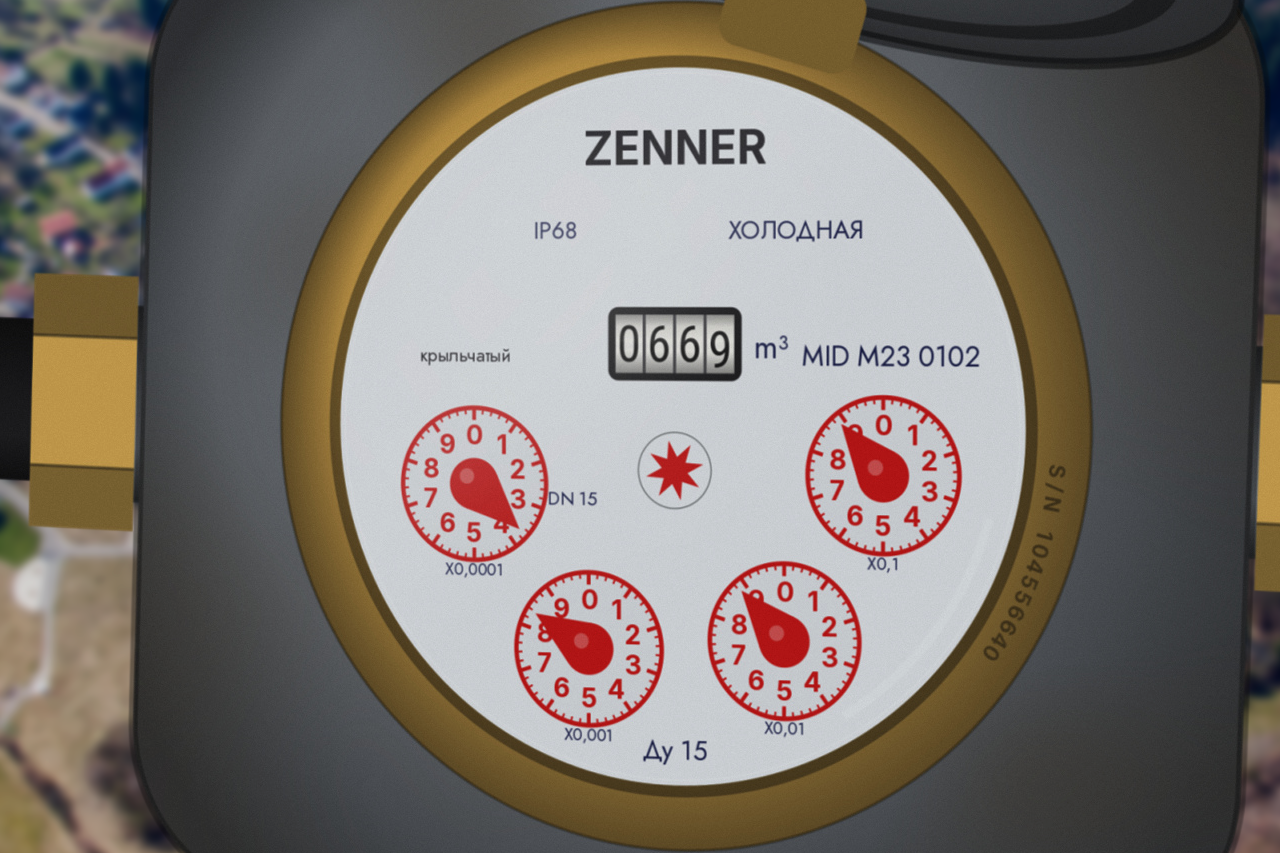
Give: 668.8883 m³
